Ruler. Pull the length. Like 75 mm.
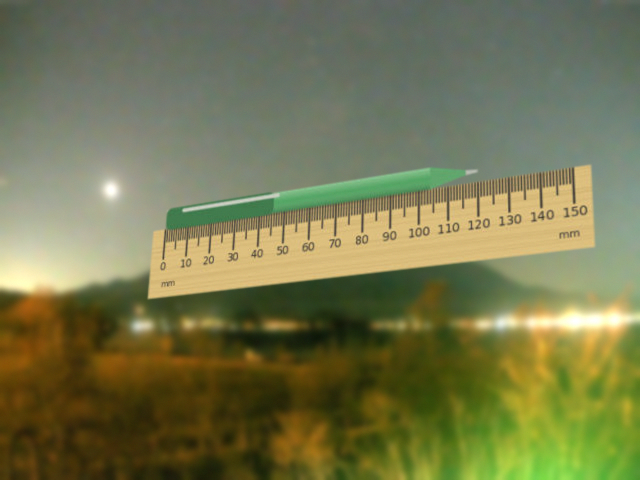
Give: 120 mm
